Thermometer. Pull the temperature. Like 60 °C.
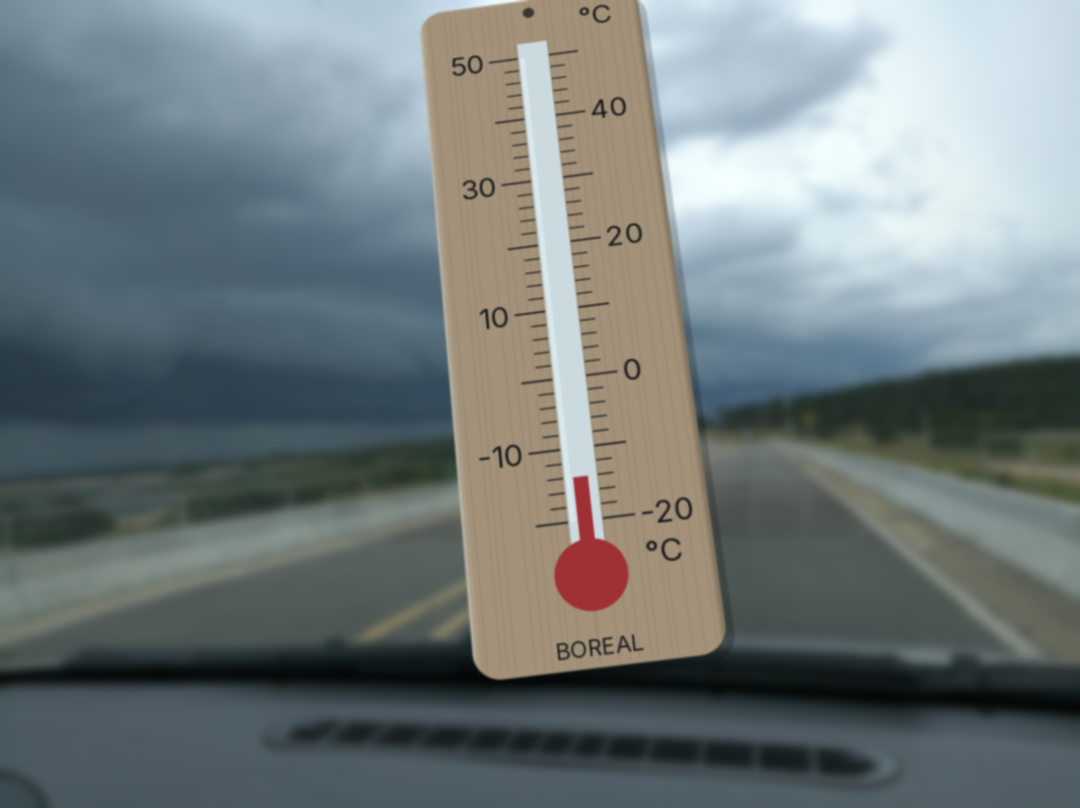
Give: -14 °C
